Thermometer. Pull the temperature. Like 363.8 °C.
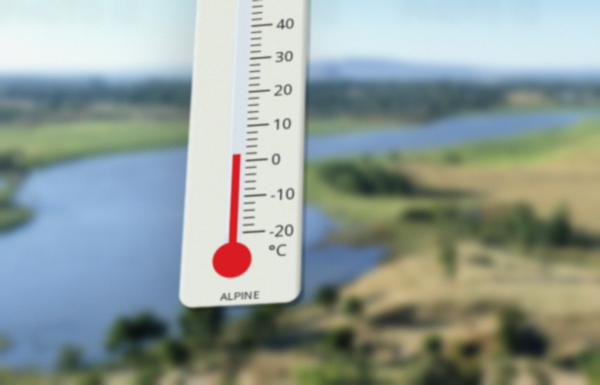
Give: 2 °C
